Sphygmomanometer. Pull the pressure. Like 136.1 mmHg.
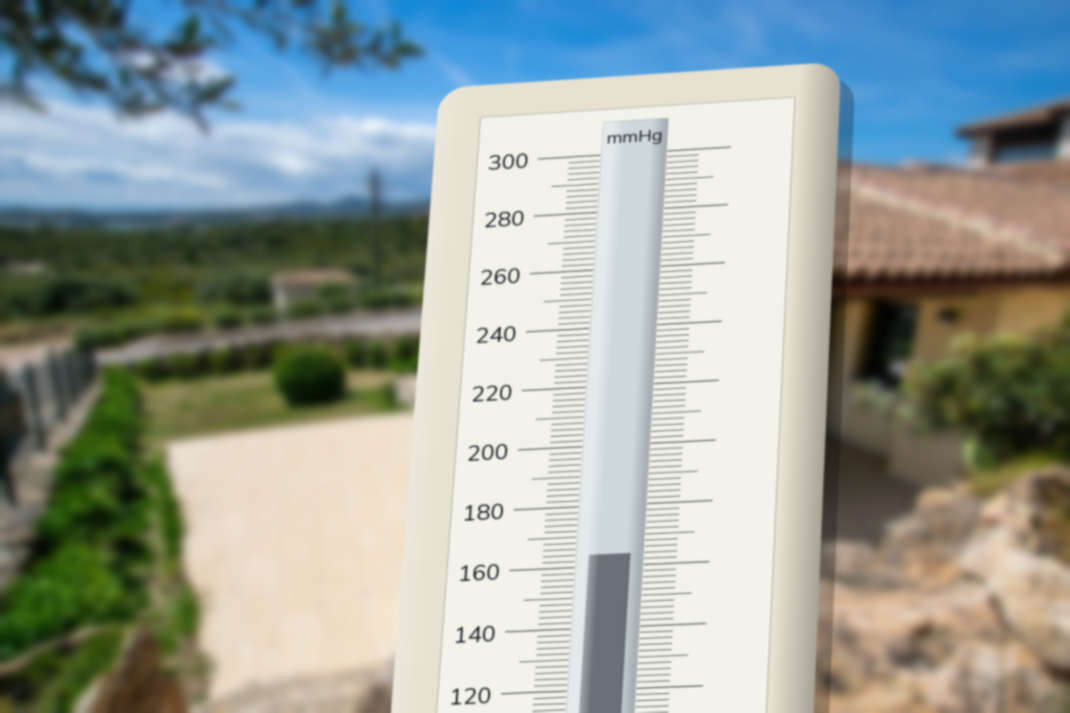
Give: 164 mmHg
